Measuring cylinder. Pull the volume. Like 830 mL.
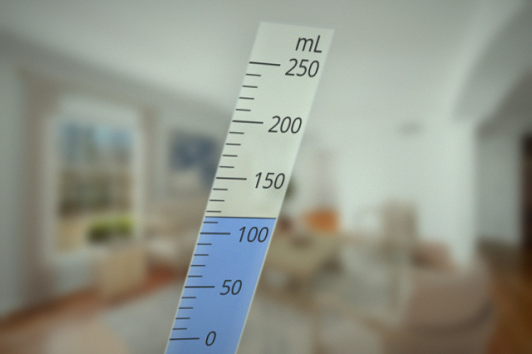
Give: 115 mL
